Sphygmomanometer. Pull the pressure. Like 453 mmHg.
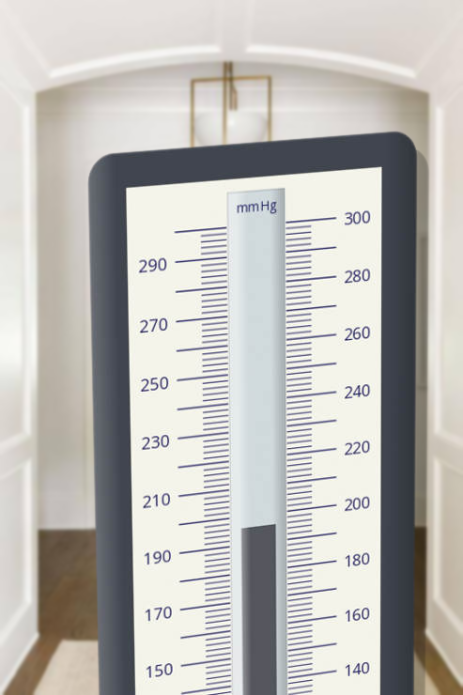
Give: 196 mmHg
